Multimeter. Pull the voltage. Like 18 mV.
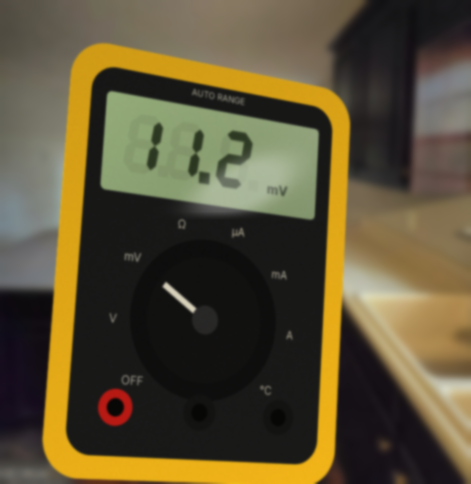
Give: 11.2 mV
